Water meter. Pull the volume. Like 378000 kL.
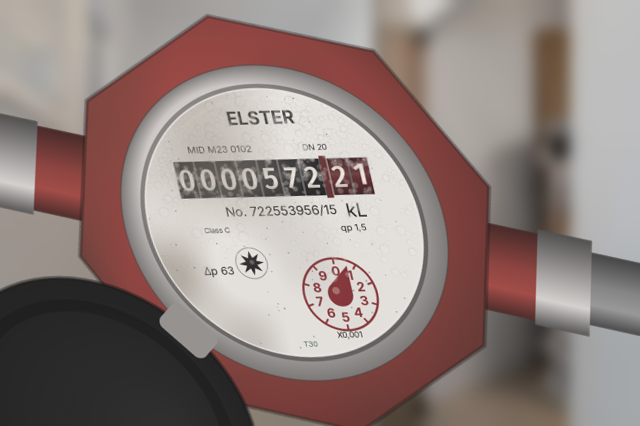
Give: 572.210 kL
